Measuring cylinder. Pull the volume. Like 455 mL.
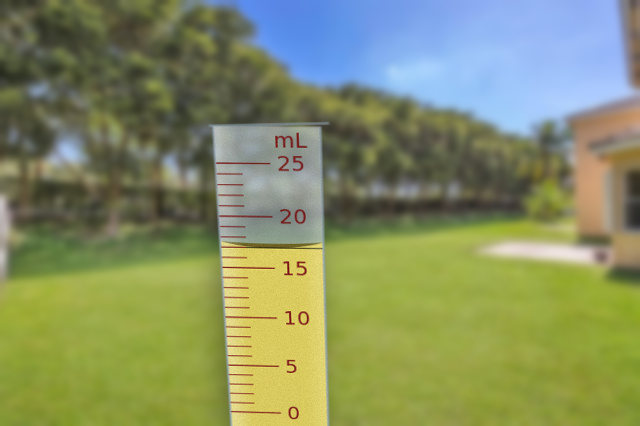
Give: 17 mL
